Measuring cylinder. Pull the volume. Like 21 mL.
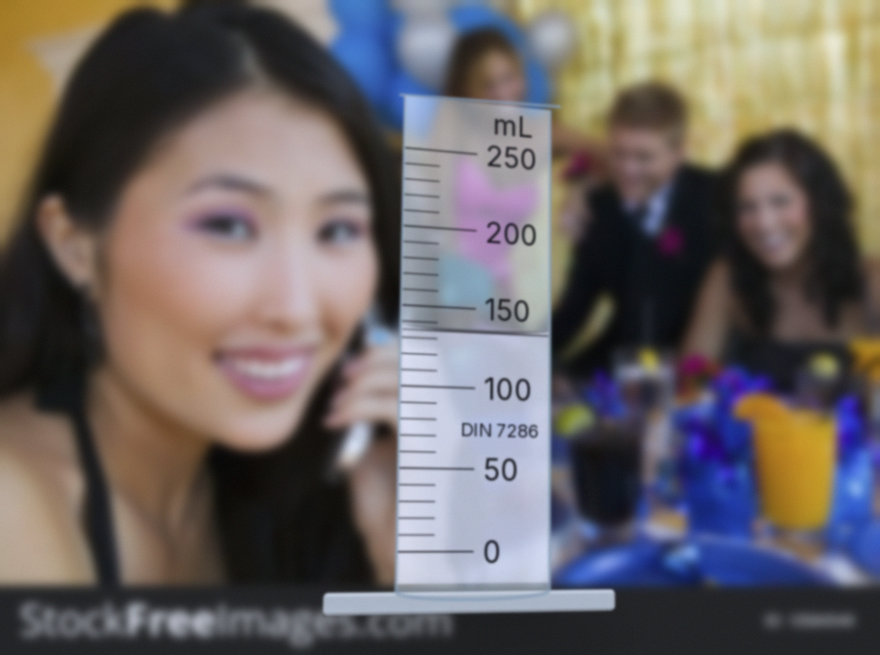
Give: 135 mL
